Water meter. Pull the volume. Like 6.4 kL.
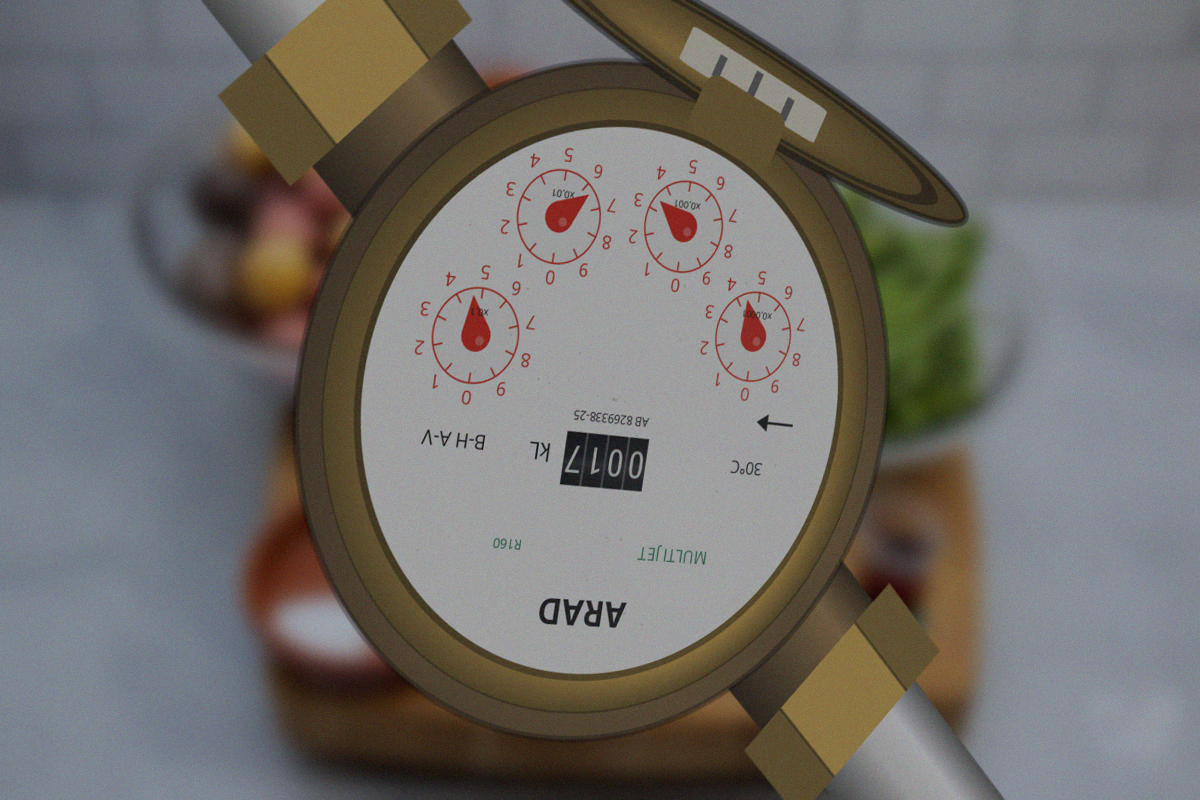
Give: 17.4634 kL
